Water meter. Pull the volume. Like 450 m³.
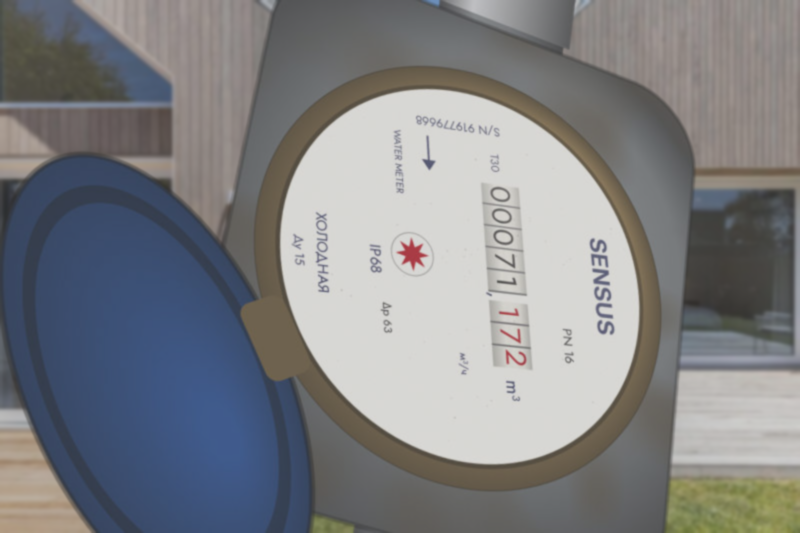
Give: 71.172 m³
